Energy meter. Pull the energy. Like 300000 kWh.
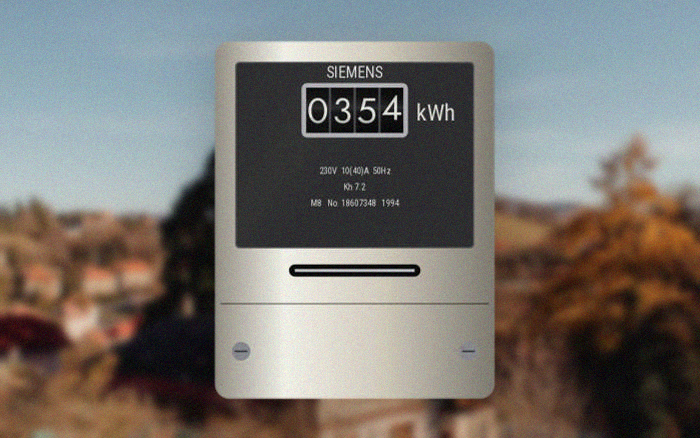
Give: 354 kWh
